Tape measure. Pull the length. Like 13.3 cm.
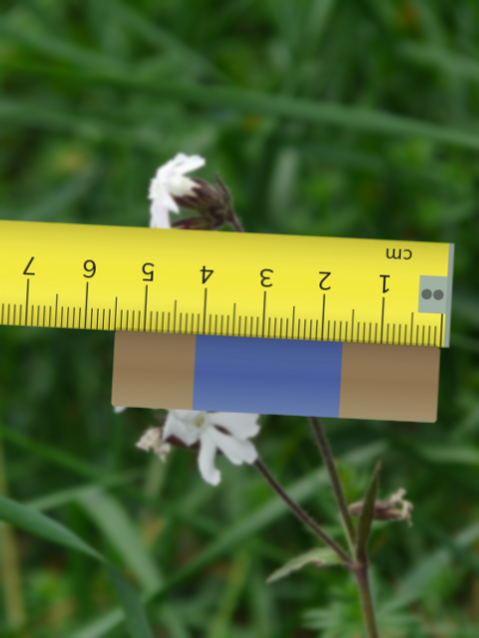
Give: 5.5 cm
